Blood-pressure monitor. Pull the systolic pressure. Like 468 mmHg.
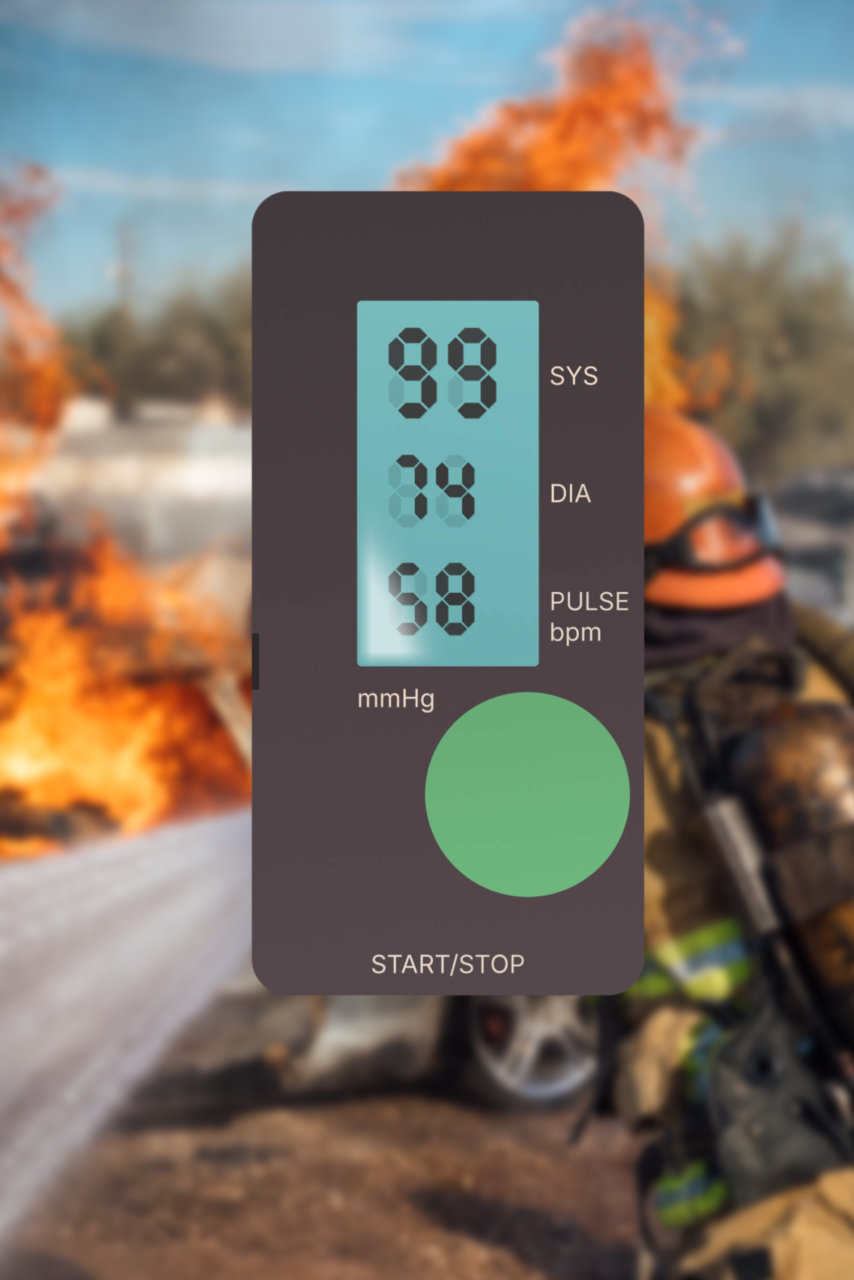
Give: 99 mmHg
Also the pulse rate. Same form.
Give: 58 bpm
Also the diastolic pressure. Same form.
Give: 74 mmHg
